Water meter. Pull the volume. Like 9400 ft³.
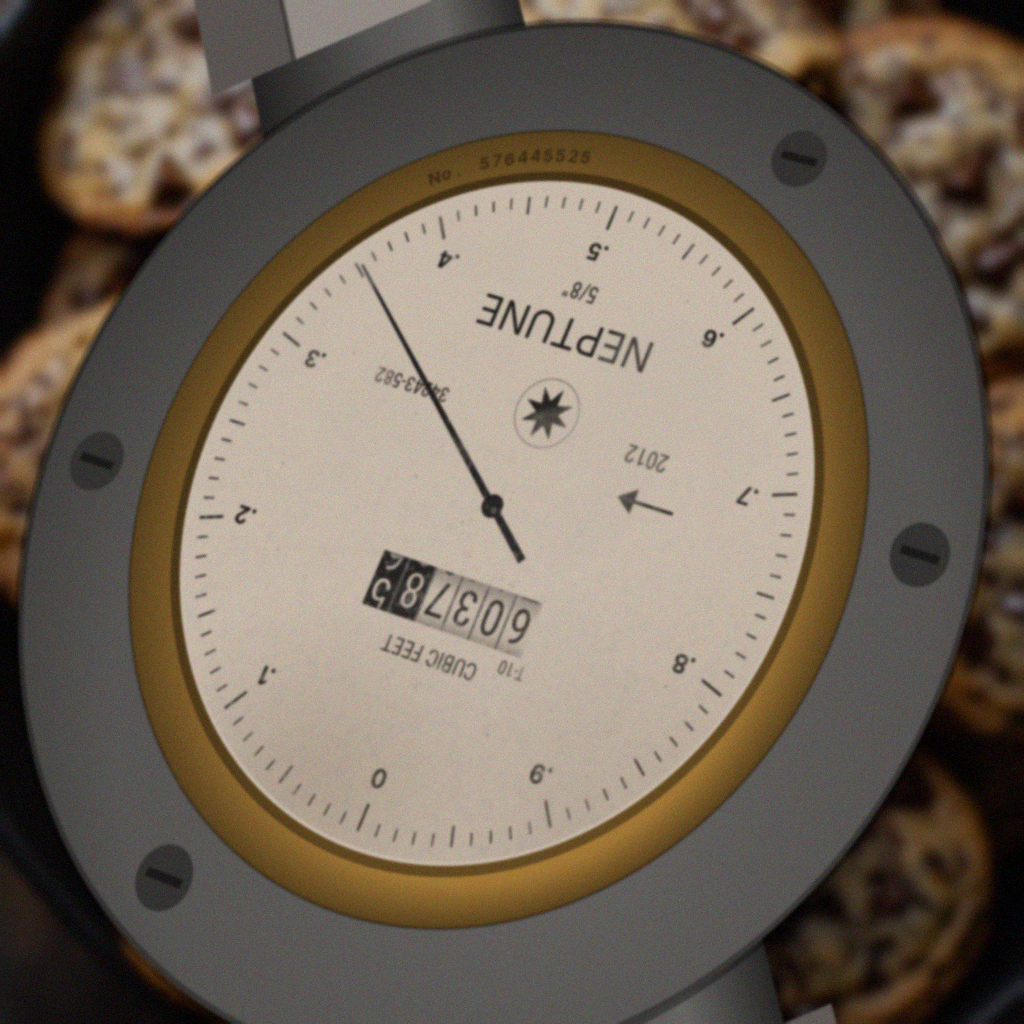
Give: 603785.35 ft³
